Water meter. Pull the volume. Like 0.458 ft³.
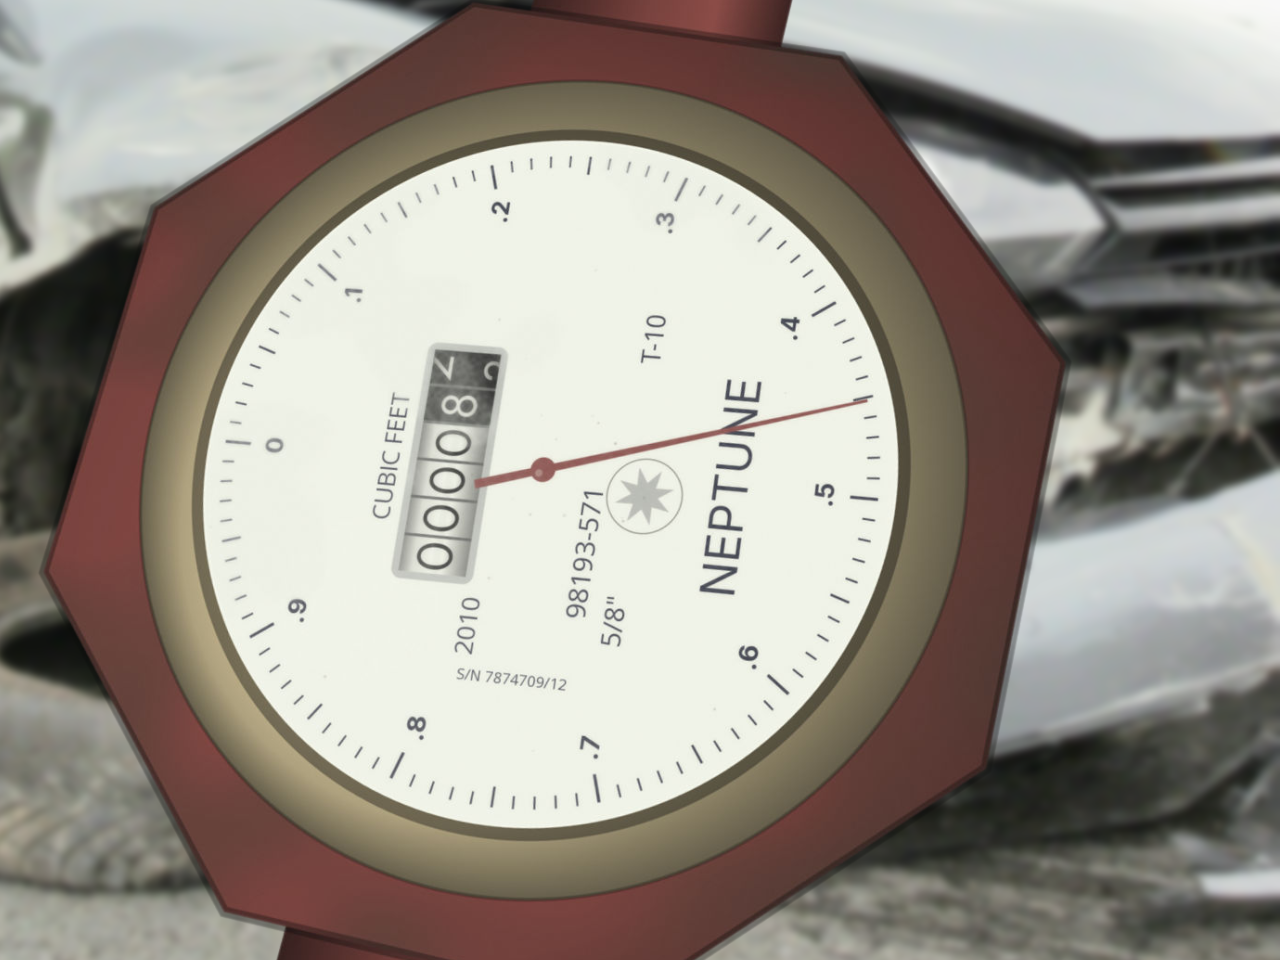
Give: 82.45 ft³
